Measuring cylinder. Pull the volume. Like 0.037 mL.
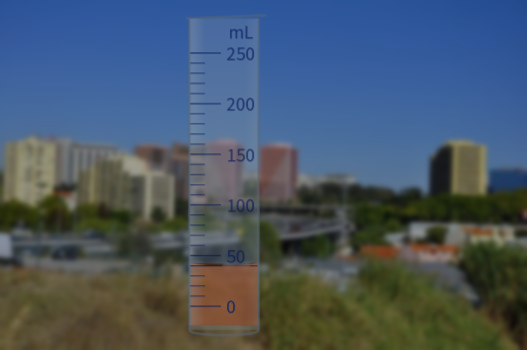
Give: 40 mL
